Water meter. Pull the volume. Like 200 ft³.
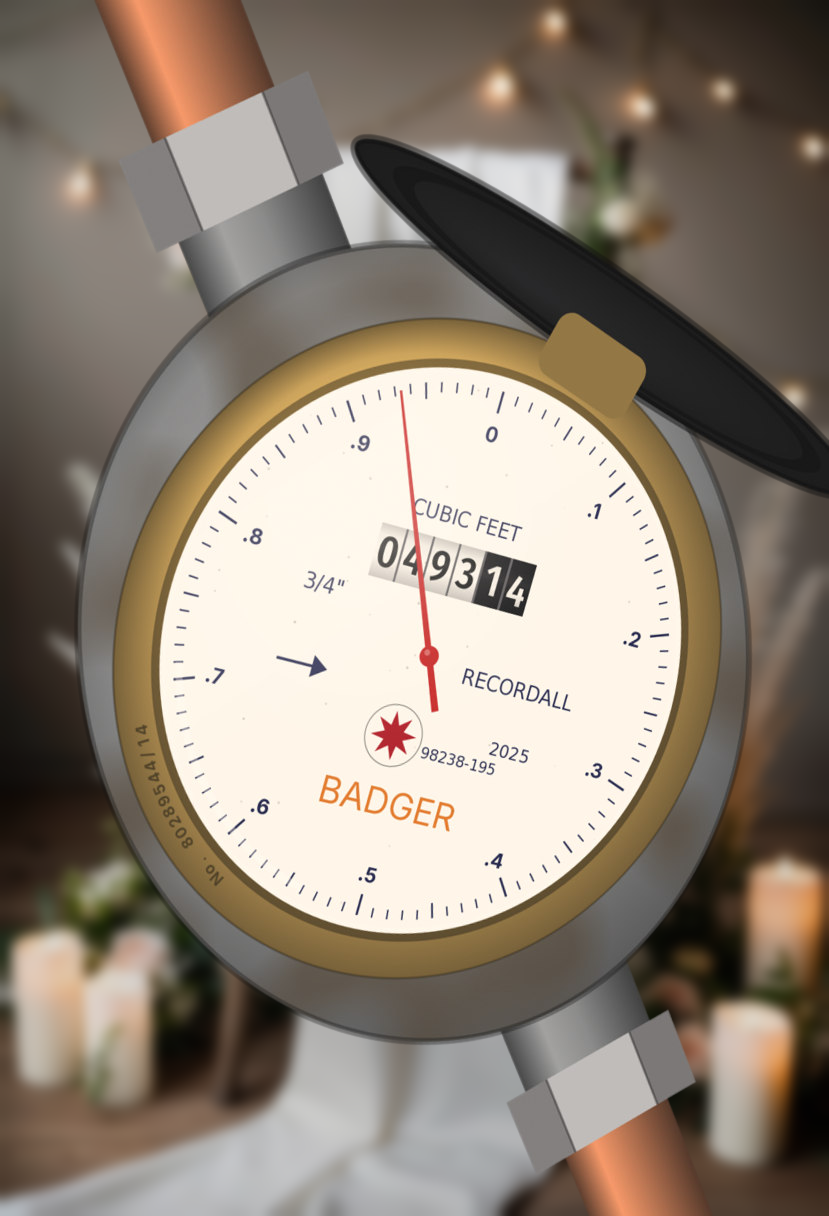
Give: 49313.93 ft³
